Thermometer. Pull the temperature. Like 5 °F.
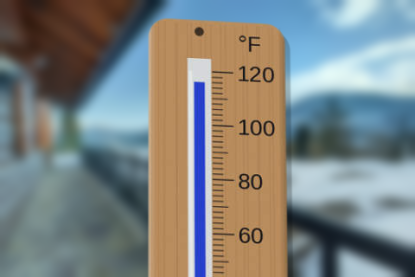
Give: 116 °F
